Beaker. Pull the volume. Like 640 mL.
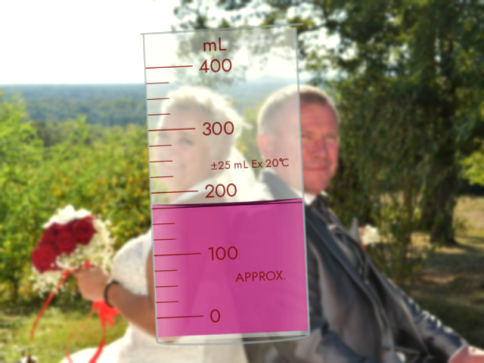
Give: 175 mL
